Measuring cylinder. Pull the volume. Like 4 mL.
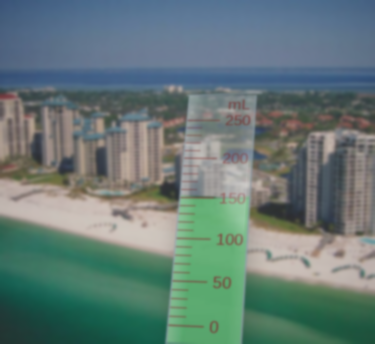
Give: 150 mL
